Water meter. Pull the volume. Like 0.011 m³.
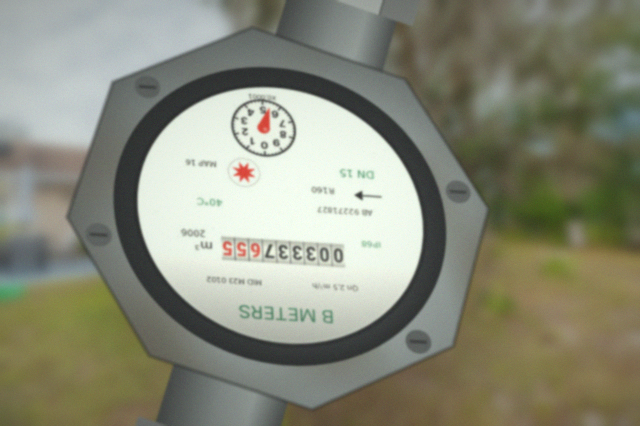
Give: 3337.6555 m³
